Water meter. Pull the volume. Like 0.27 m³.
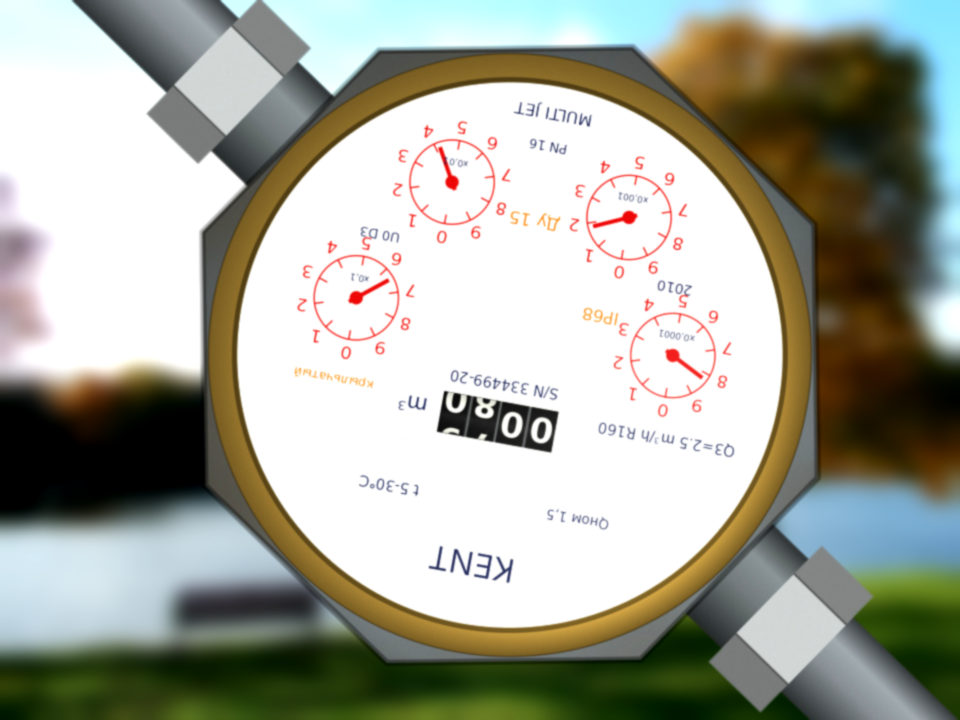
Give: 79.6418 m³
